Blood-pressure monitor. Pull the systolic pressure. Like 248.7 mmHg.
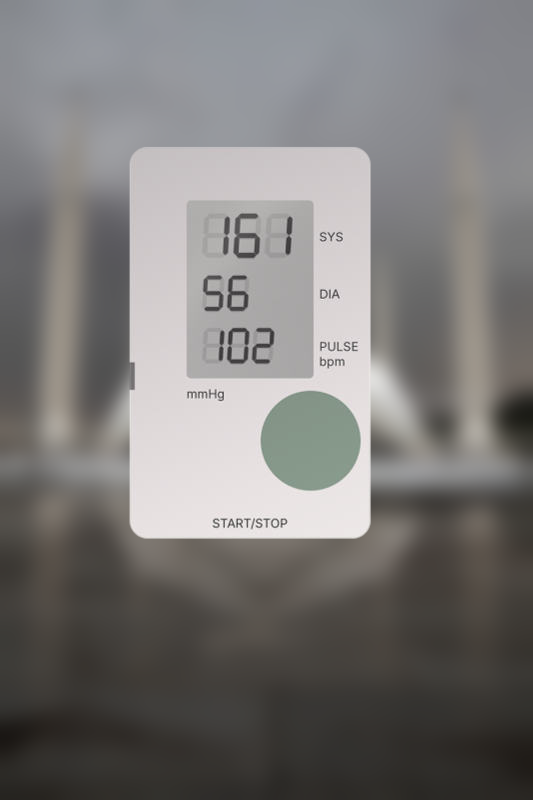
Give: 161 mmHg
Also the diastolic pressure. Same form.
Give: 56 mmHg
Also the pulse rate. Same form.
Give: 102 bpm
